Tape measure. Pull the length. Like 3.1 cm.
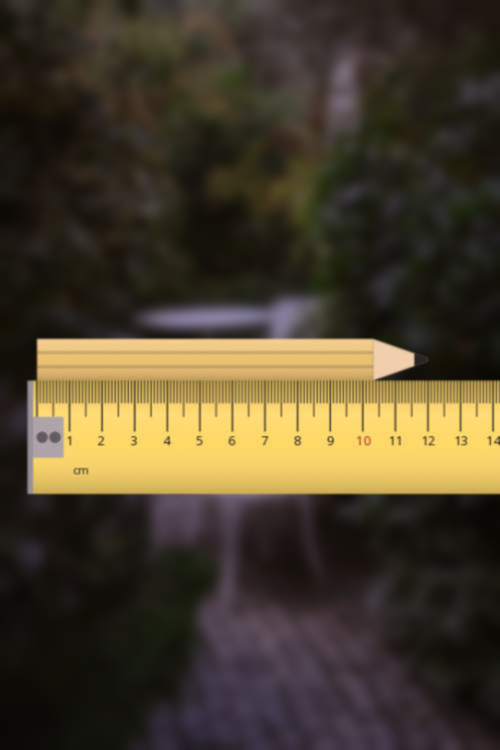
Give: 12 cm
